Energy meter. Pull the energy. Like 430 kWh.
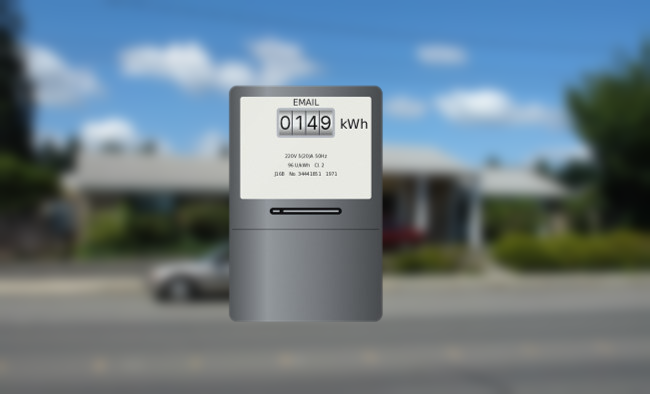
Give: 149 kWh
